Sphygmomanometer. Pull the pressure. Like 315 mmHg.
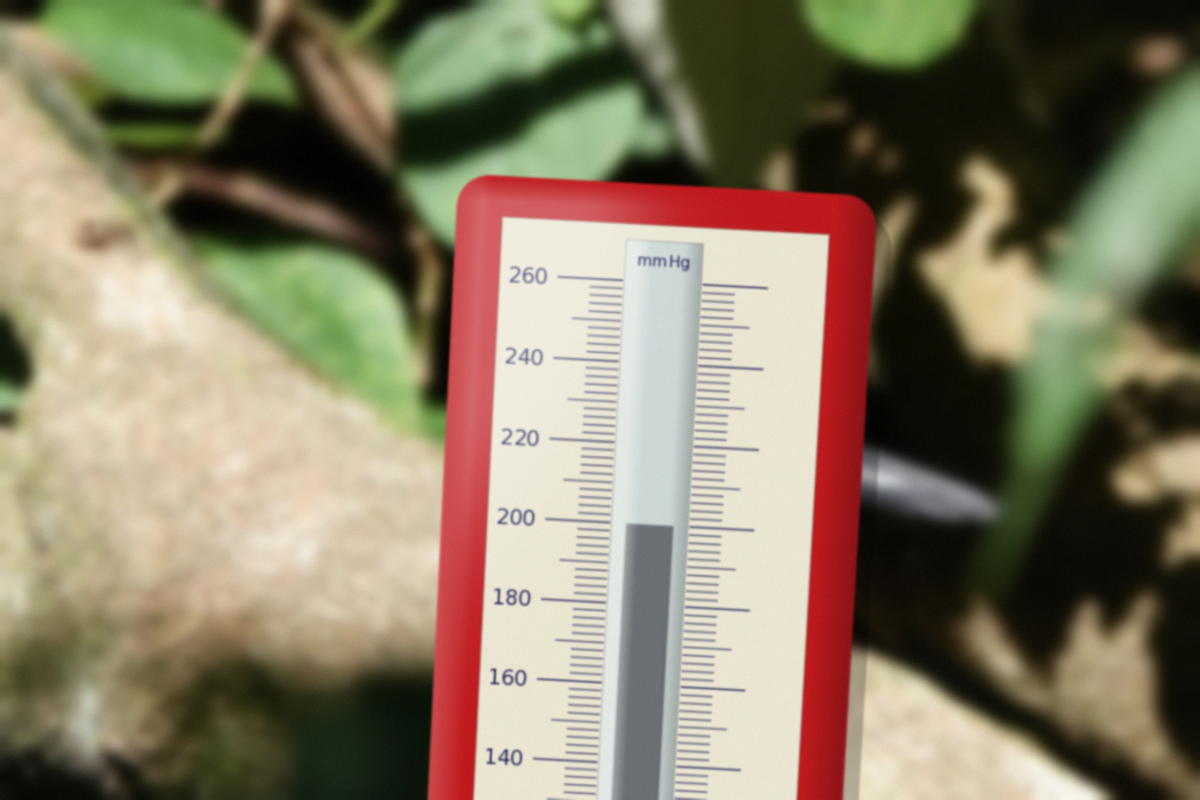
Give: 200 mmHg
